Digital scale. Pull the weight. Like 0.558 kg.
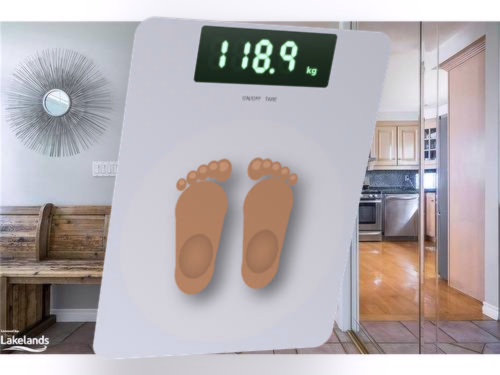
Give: 118.9 kg
